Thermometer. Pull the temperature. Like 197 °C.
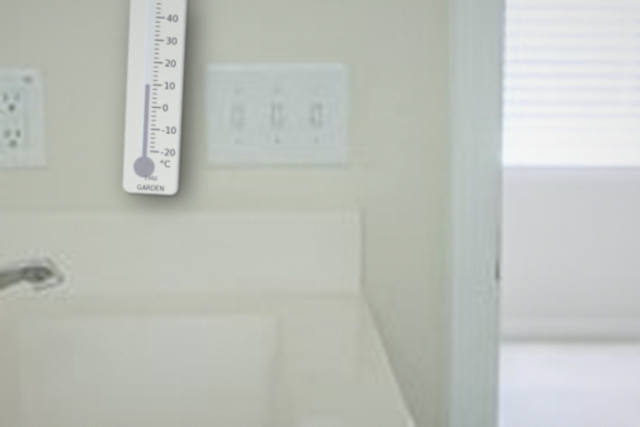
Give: 10 °C
